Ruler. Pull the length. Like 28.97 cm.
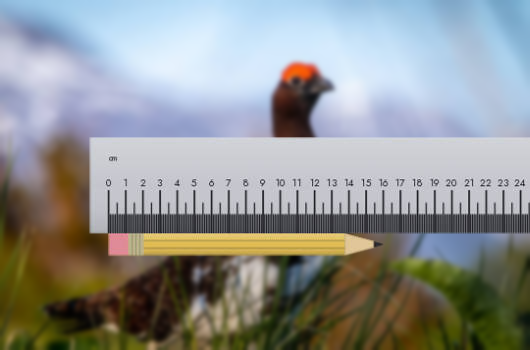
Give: 16 cm
